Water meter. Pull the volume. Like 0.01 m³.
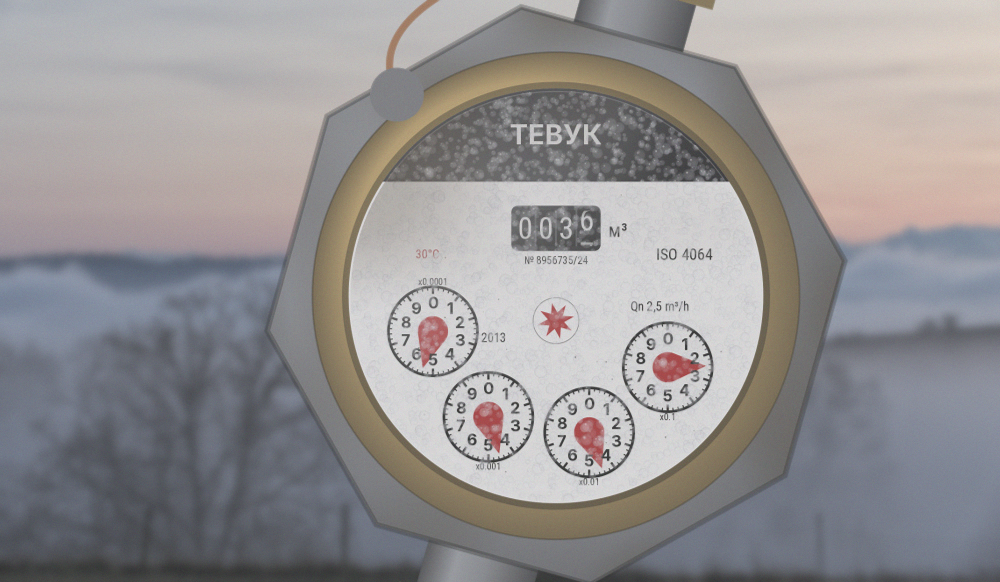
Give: 36.2445 m³
